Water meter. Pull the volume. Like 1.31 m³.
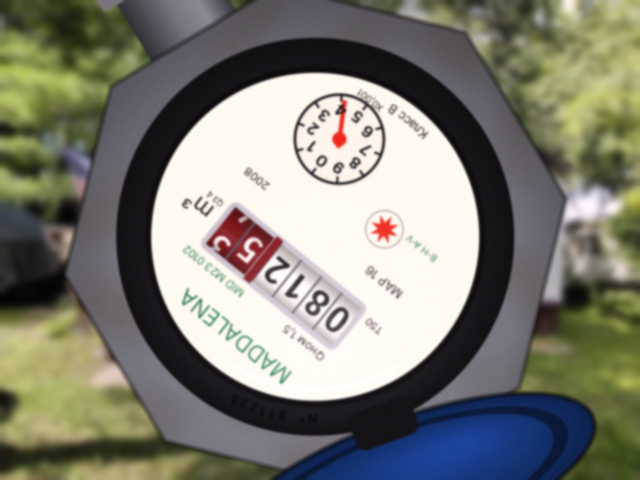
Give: 812.534 m³
